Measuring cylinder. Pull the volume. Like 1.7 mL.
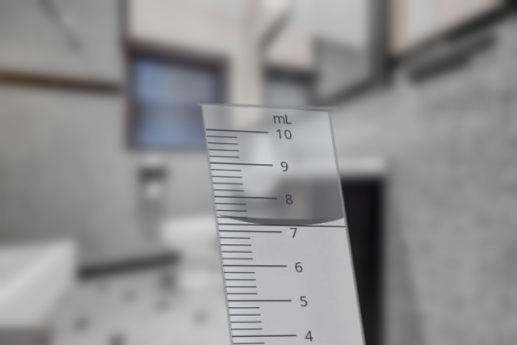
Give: 7.2 mL
